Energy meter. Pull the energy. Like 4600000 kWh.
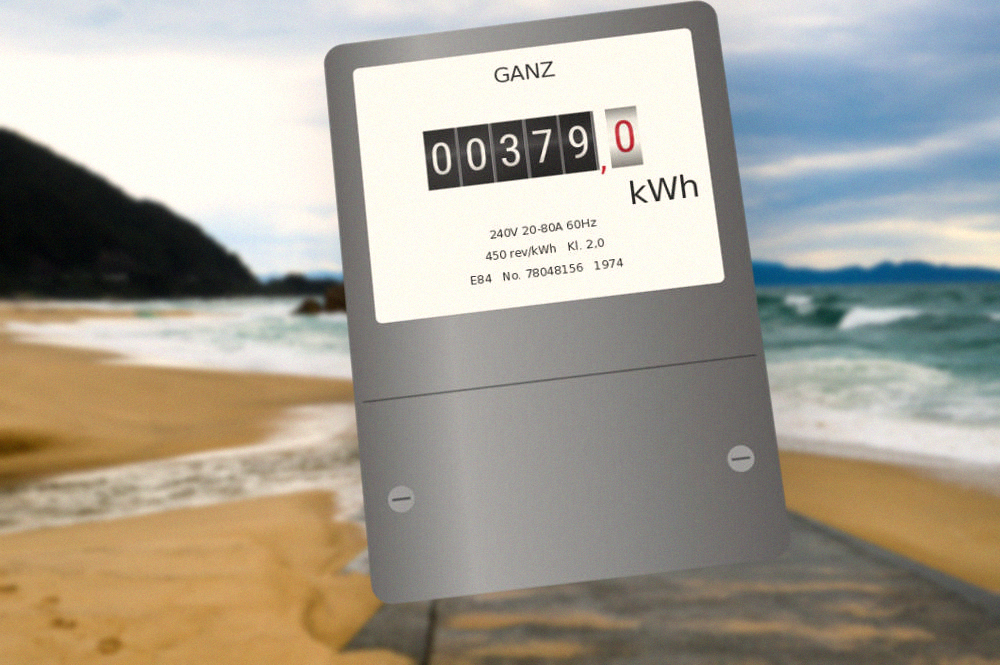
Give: 379.0 kWh
